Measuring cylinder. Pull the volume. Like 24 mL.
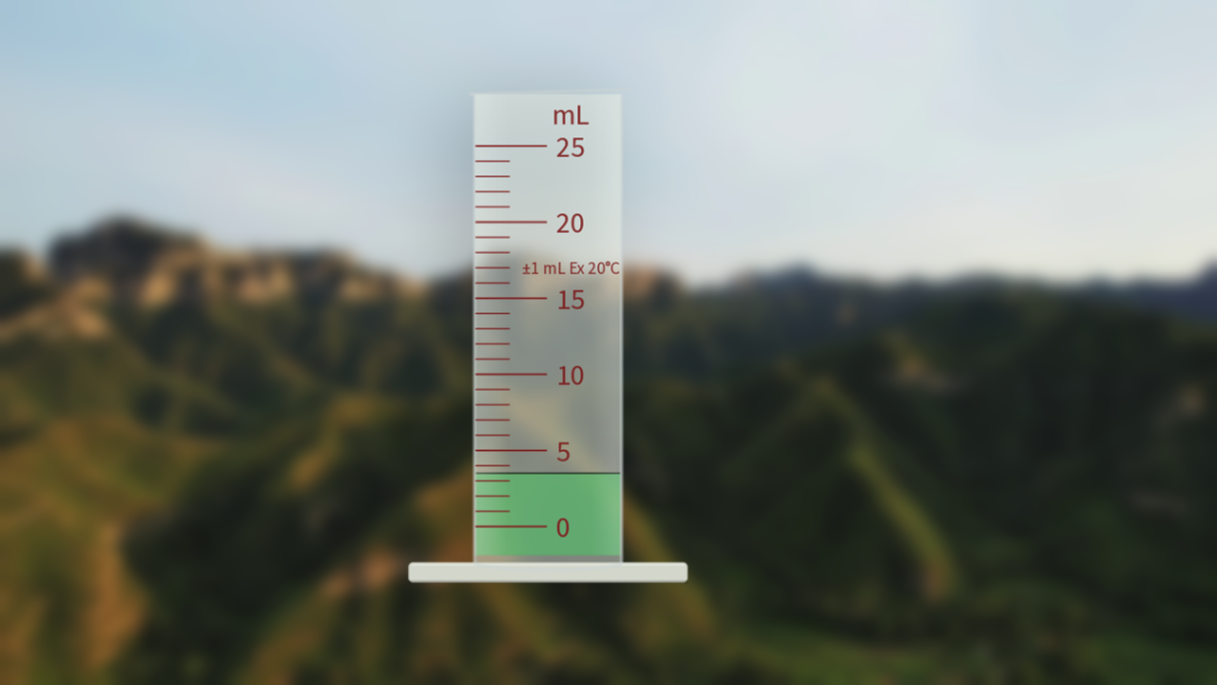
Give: 3.5 mL
